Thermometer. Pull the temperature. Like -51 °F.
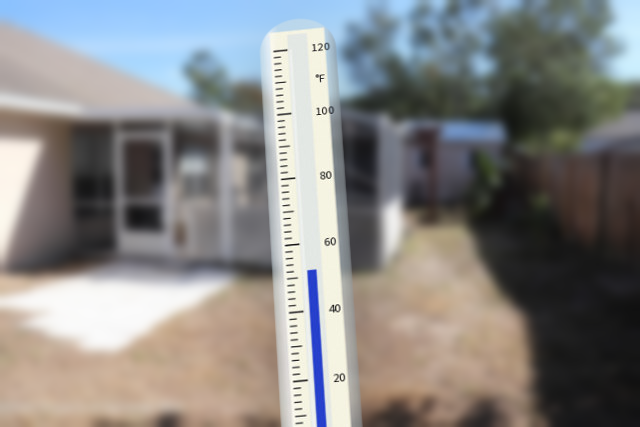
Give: 52 °F
